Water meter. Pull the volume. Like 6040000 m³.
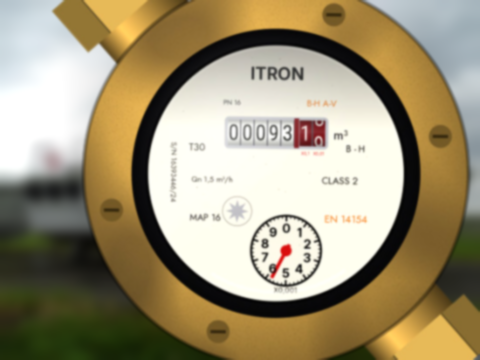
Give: 93.185 m³
